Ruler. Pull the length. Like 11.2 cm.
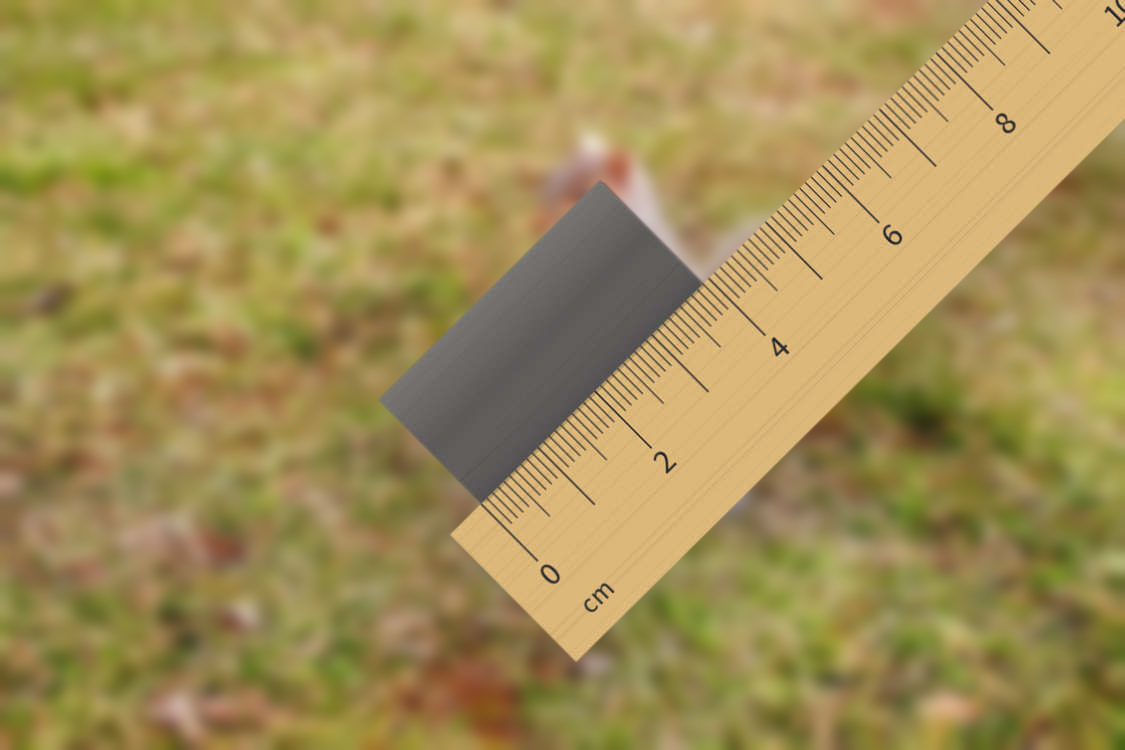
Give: 3.9 cm
